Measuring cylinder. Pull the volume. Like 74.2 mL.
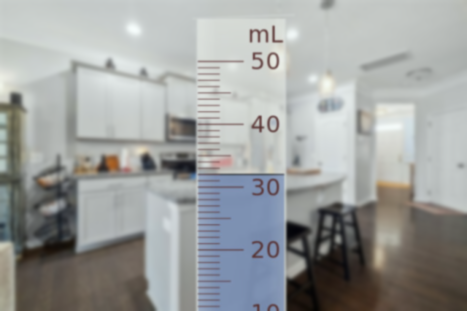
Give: 32 mL
